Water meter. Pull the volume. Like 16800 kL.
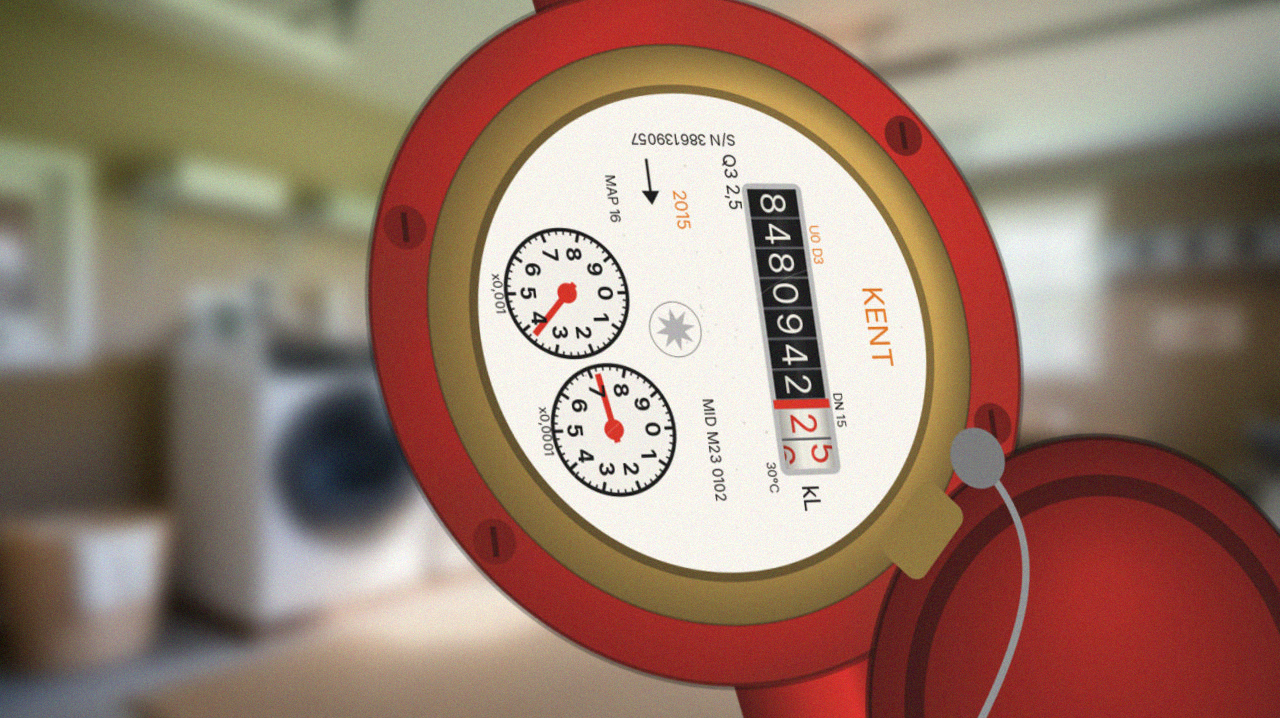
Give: 8480942.2537 kL
